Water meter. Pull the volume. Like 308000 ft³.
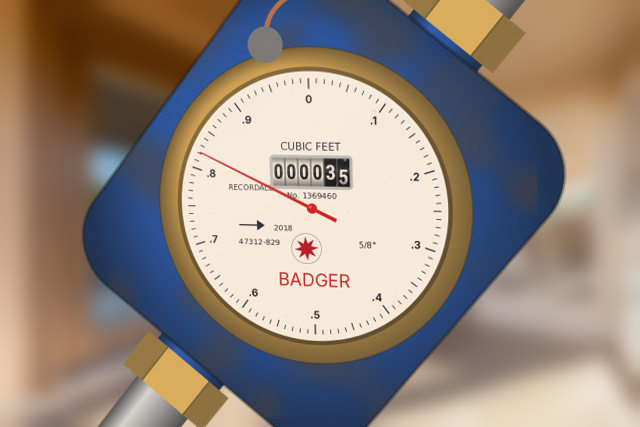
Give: 34.82 ft³
